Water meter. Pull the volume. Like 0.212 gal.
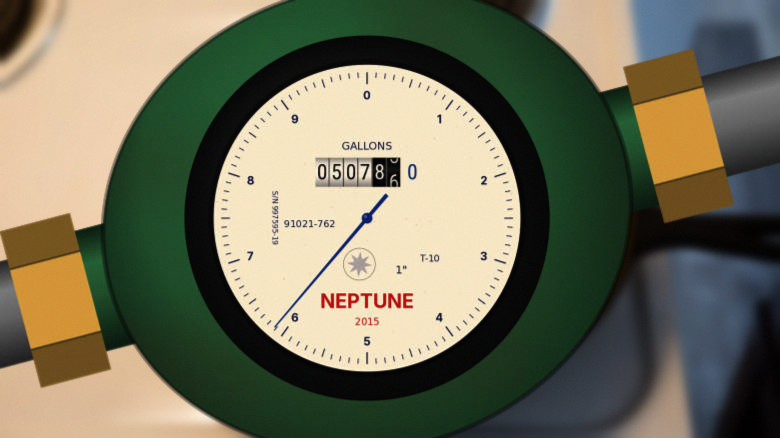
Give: 507856.1 gal
